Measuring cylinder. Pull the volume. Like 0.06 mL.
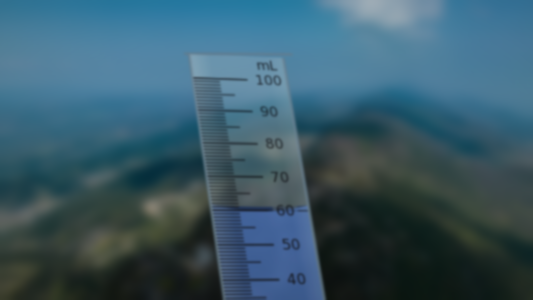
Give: 60 mL
